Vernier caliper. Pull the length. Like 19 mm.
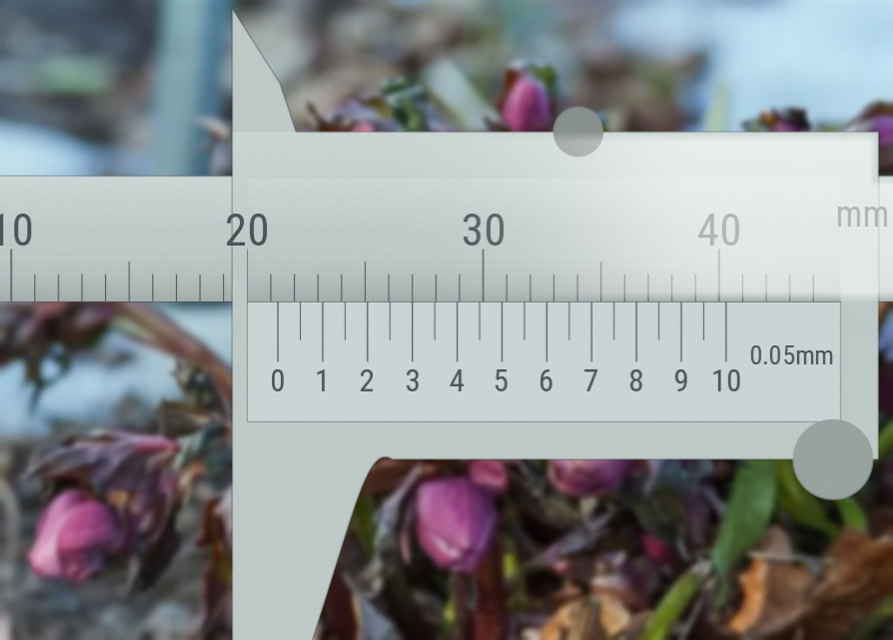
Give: 21.30 mm
